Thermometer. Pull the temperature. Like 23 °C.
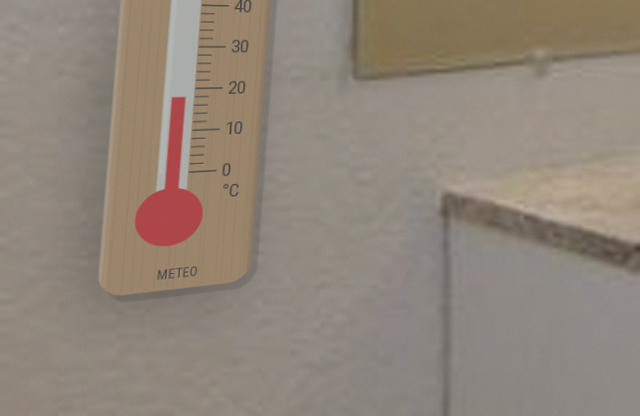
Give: 18 °C
